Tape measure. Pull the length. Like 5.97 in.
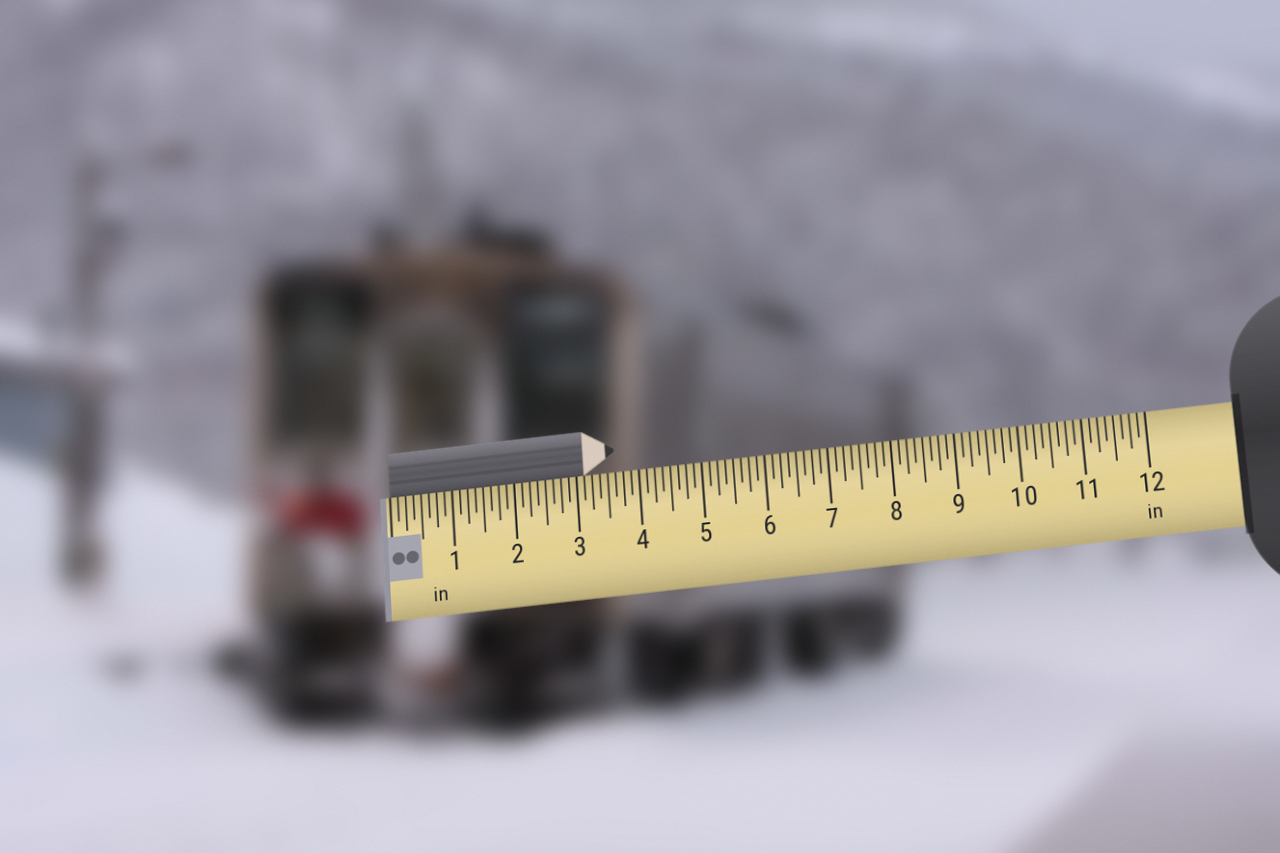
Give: 3.625 in
